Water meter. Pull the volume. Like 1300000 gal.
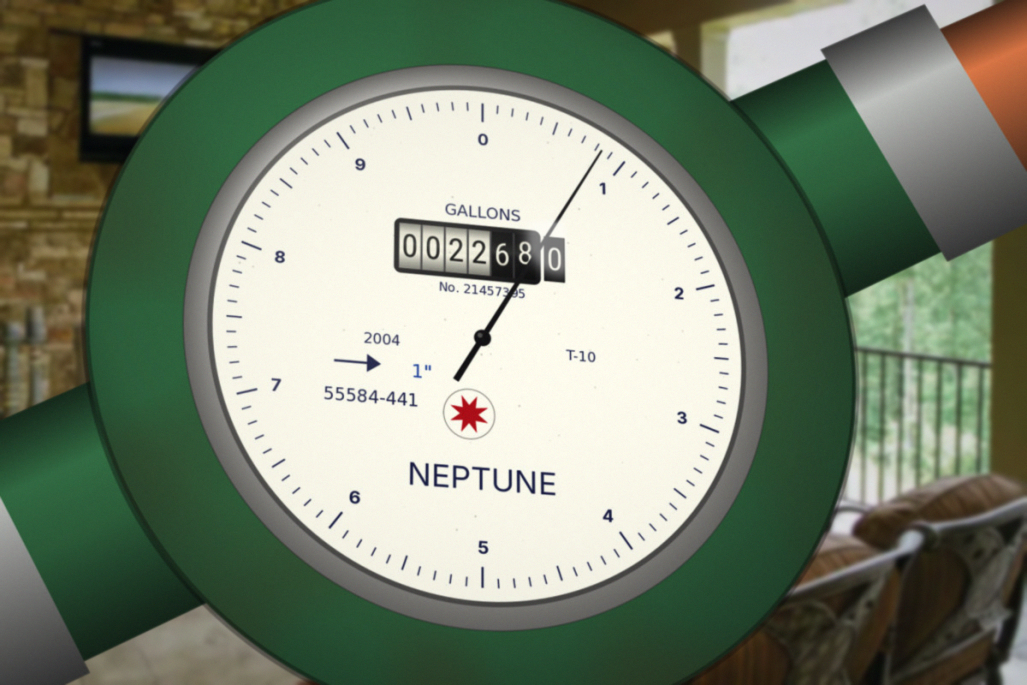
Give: 22680.8 gal
